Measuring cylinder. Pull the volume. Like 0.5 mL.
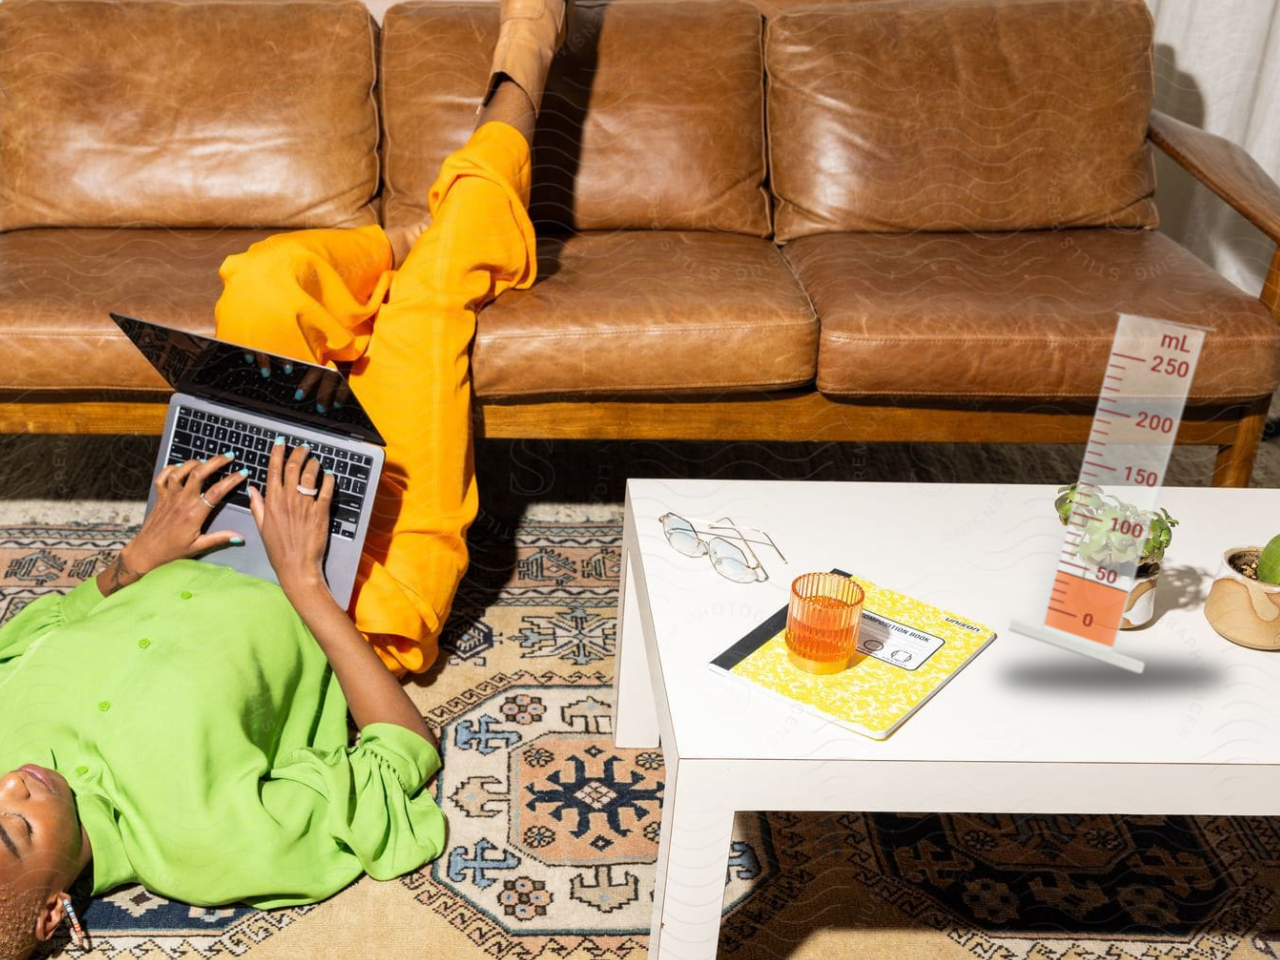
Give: 40 mL
